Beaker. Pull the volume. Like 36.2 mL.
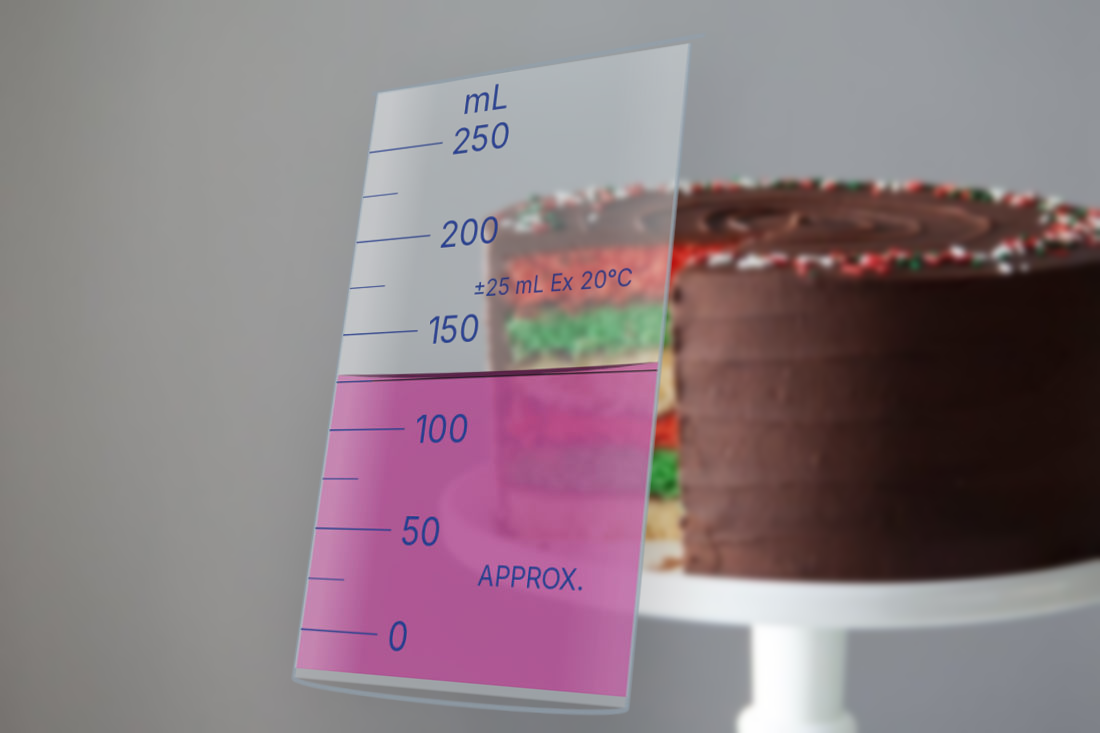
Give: 125 mL
